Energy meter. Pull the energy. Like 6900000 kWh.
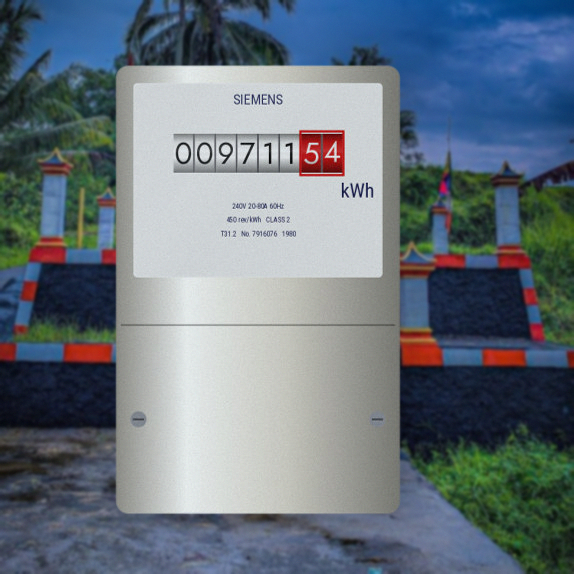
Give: 9711.54 kWh
